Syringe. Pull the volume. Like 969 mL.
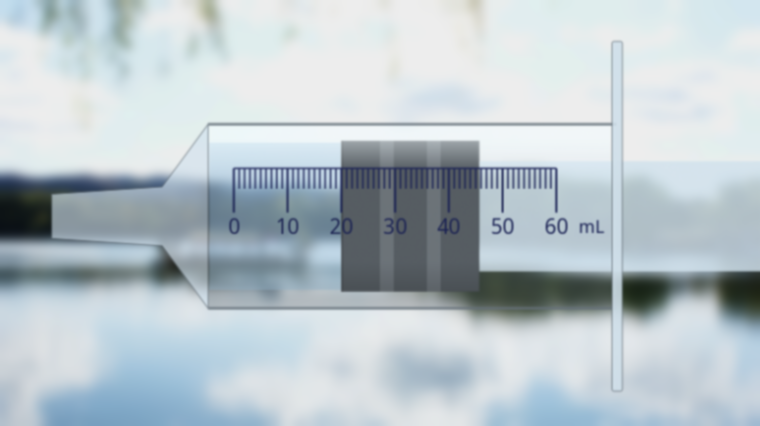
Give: 20 mL
